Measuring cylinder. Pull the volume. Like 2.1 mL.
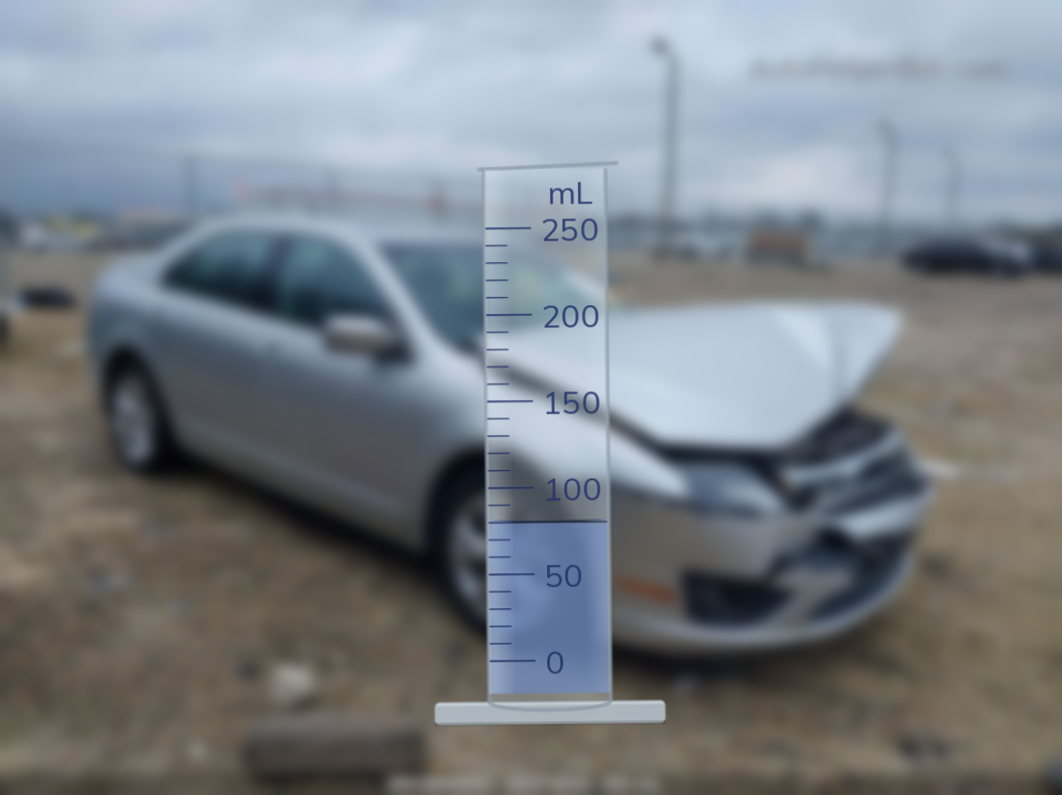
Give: 80 mL
